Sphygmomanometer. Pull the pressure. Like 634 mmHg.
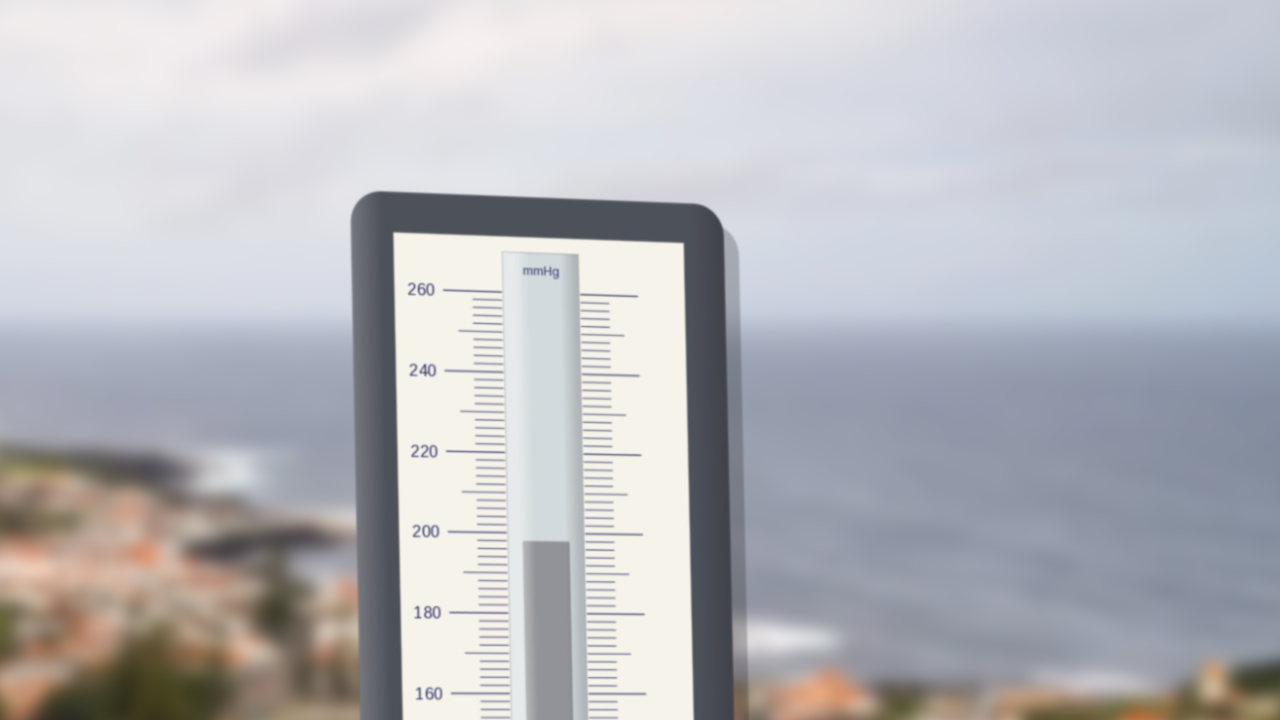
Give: 198 mmHg
